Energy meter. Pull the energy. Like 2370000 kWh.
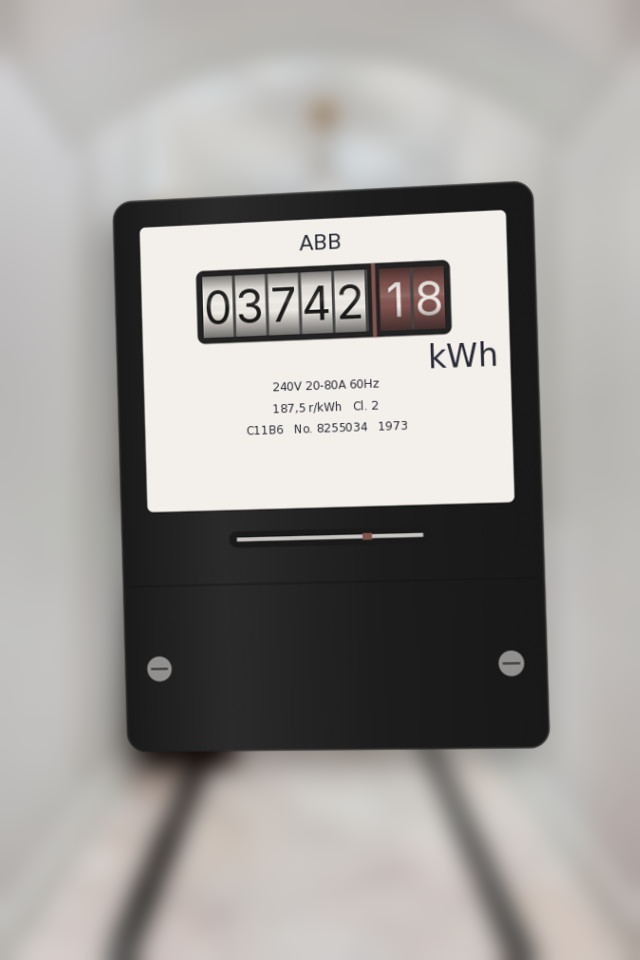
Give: 3742.18 kWh
